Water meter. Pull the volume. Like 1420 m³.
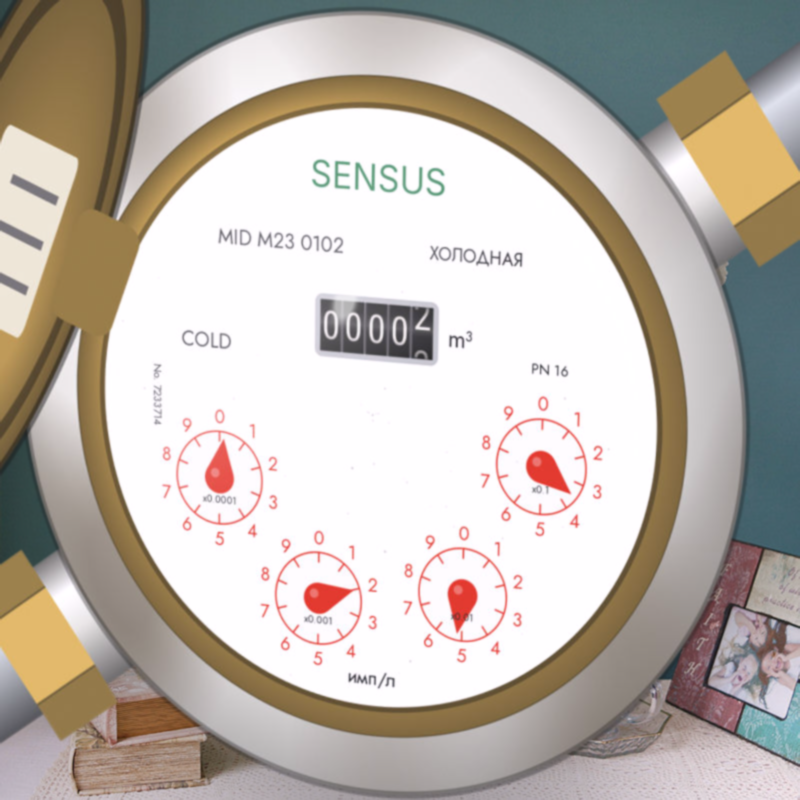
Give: 2.3520 m³
